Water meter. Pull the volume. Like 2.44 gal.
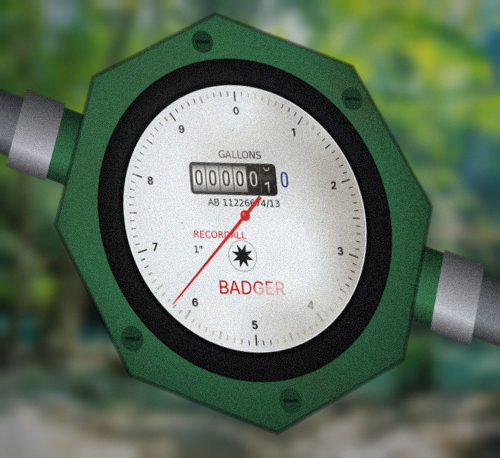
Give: 6.2 gal
